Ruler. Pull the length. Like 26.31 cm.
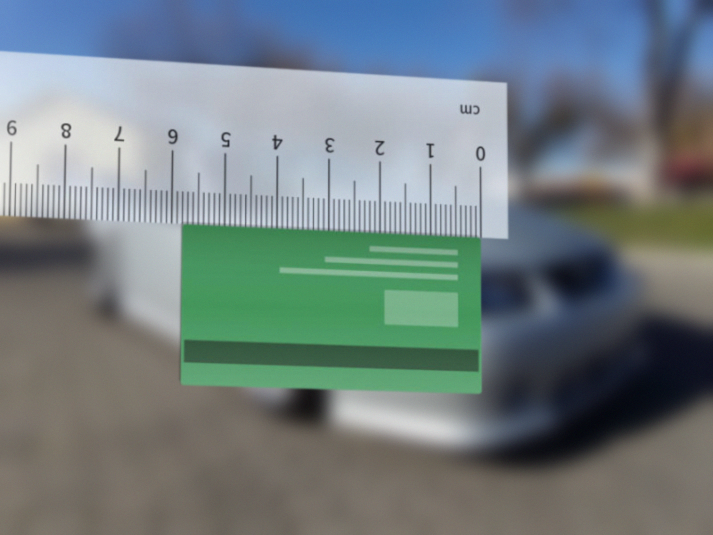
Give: 5.8 cm
